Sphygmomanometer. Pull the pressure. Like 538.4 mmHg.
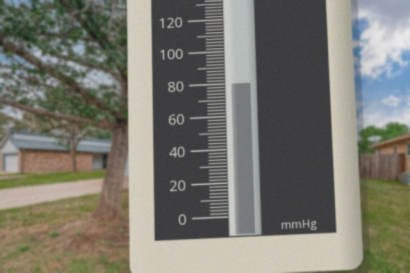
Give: 80 mmHg
